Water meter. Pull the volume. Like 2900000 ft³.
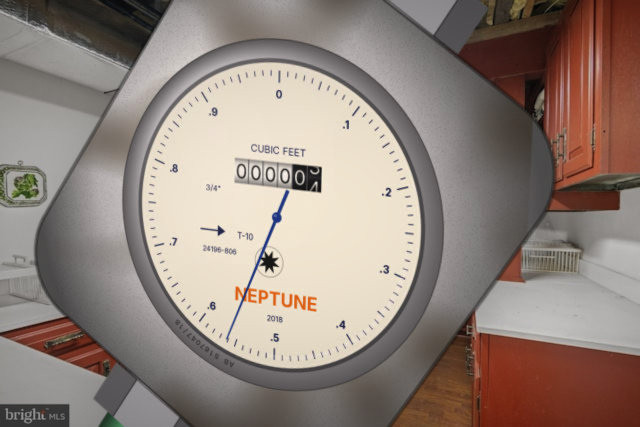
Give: 3.56 ft³
